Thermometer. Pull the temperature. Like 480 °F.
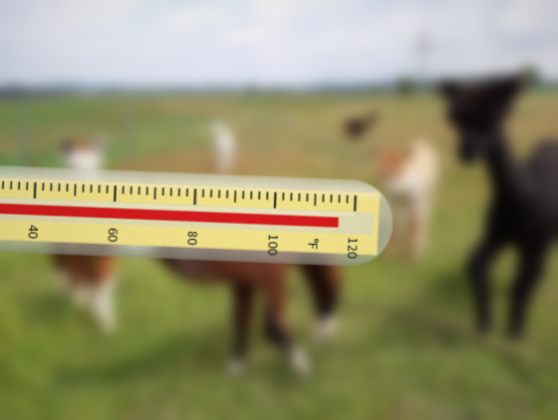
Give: 116 °F
